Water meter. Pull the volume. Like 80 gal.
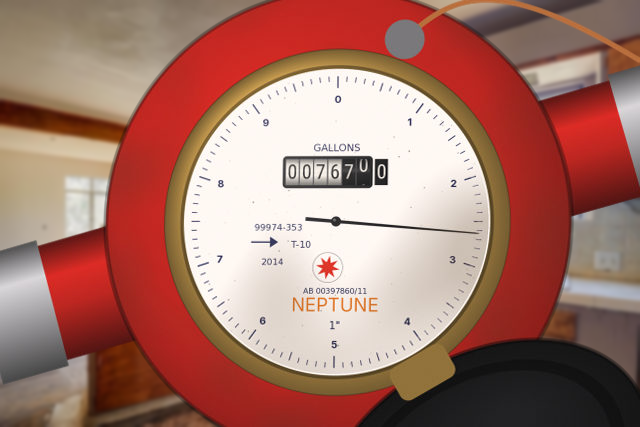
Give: 76702.6 gal
